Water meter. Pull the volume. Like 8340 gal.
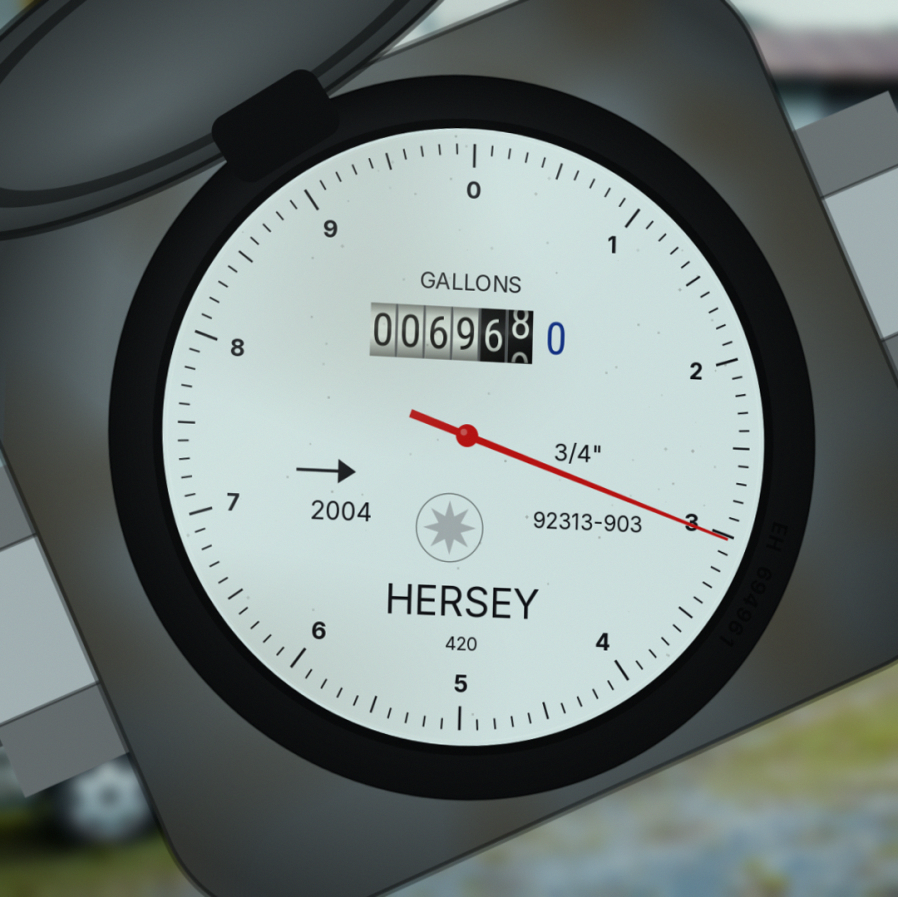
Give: 69683.0 gal
